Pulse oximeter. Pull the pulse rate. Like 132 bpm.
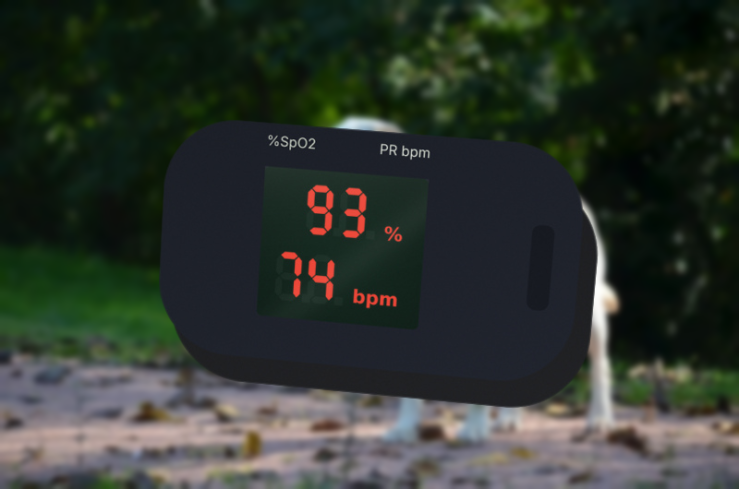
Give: 74 bpm
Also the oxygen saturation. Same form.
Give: 93 %
